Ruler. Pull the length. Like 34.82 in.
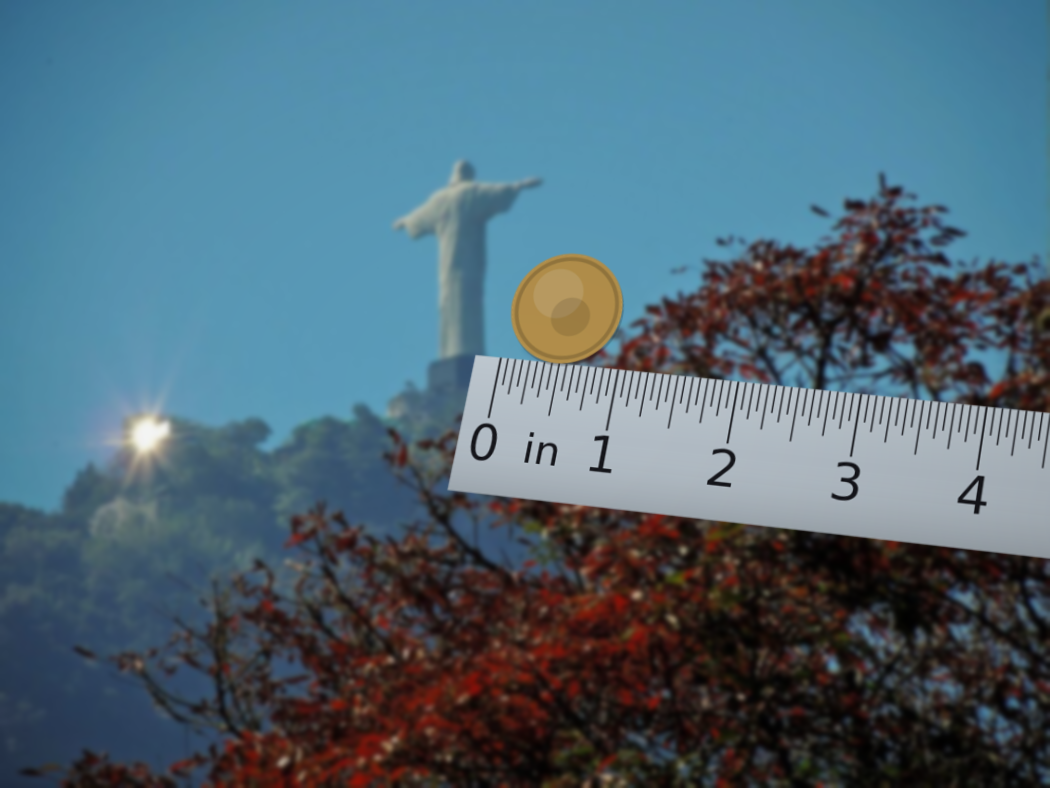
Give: 0.9375 in
